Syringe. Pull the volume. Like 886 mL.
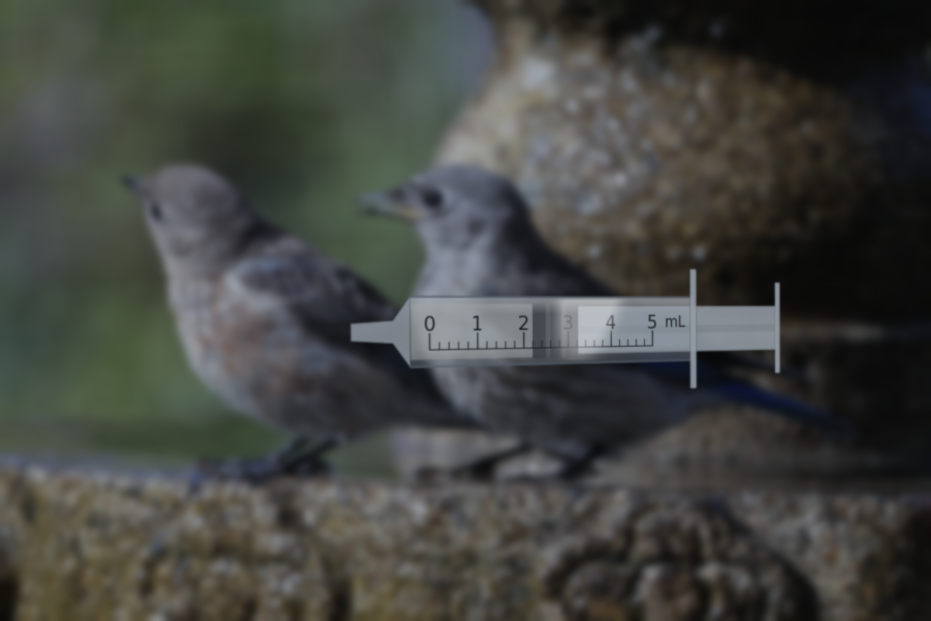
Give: 2.2 mL
